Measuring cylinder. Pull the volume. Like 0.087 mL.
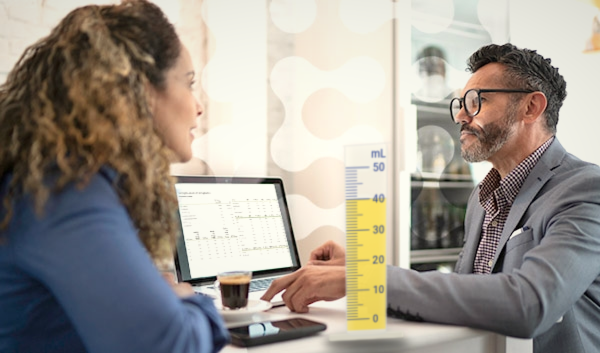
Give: 40 mL
